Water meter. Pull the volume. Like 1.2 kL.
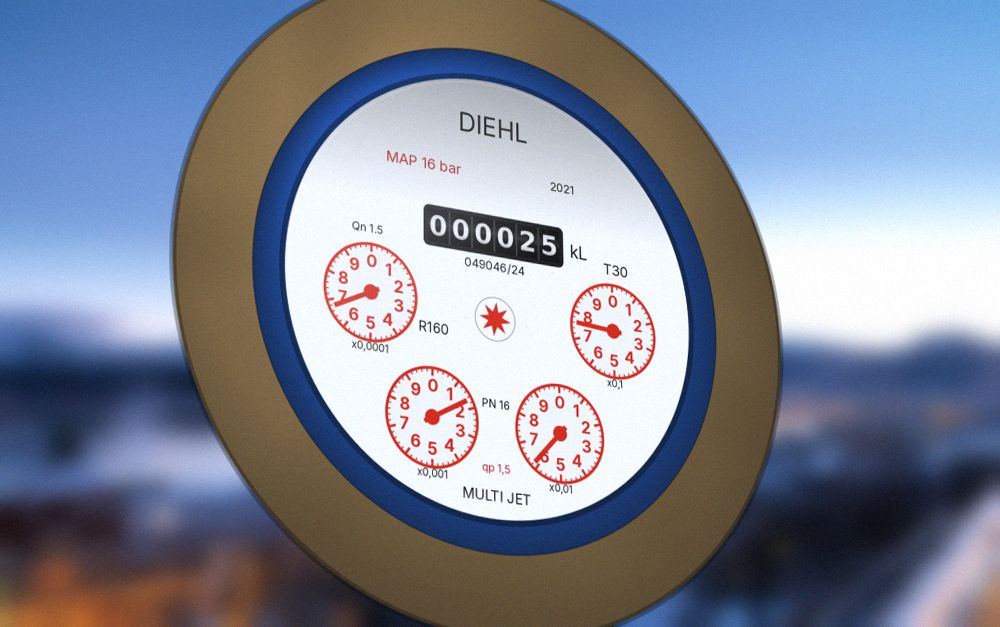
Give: 25.7616 kL
